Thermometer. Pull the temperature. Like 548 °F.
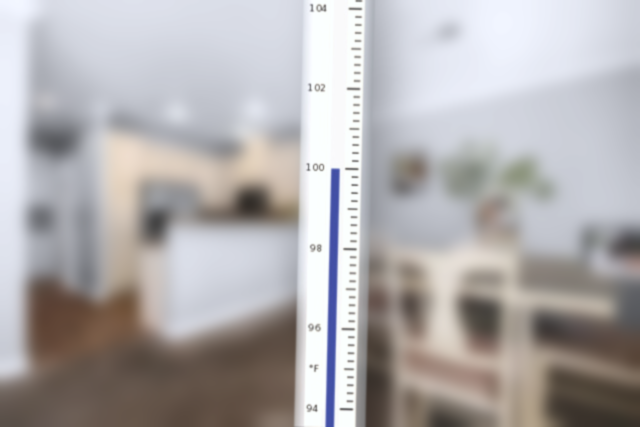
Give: 100 °F
